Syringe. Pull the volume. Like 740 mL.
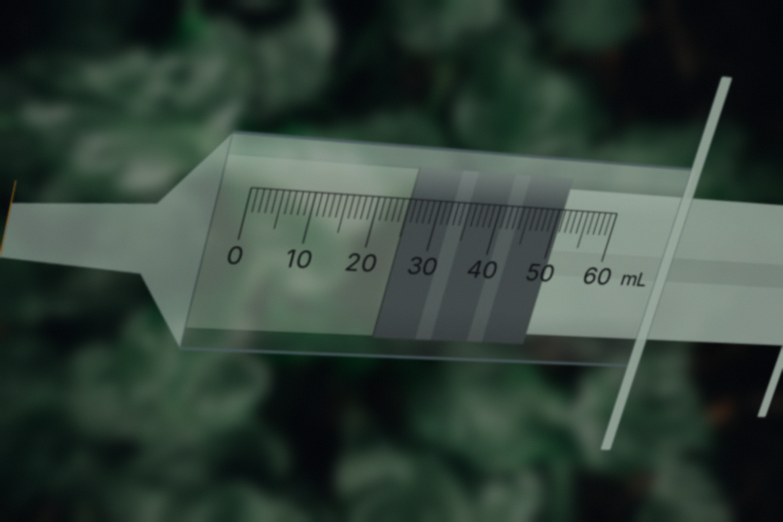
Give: 25 mL
